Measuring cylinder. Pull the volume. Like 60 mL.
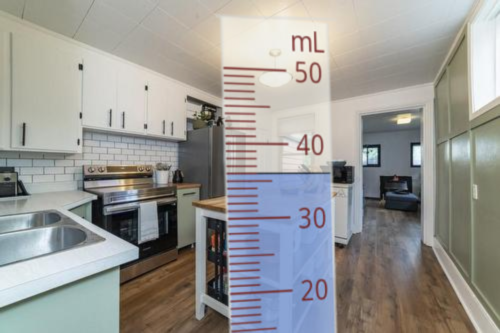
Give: 36 mL
